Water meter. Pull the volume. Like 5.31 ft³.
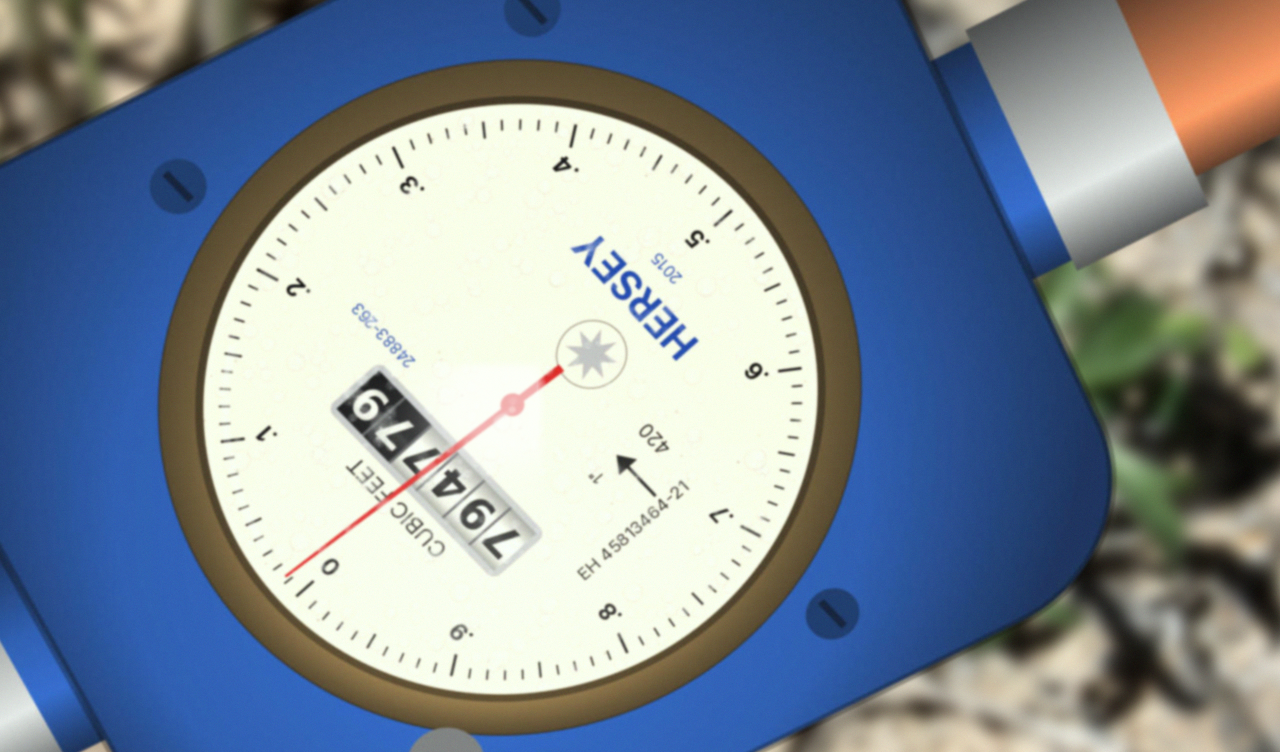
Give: 794779.01 ft³
